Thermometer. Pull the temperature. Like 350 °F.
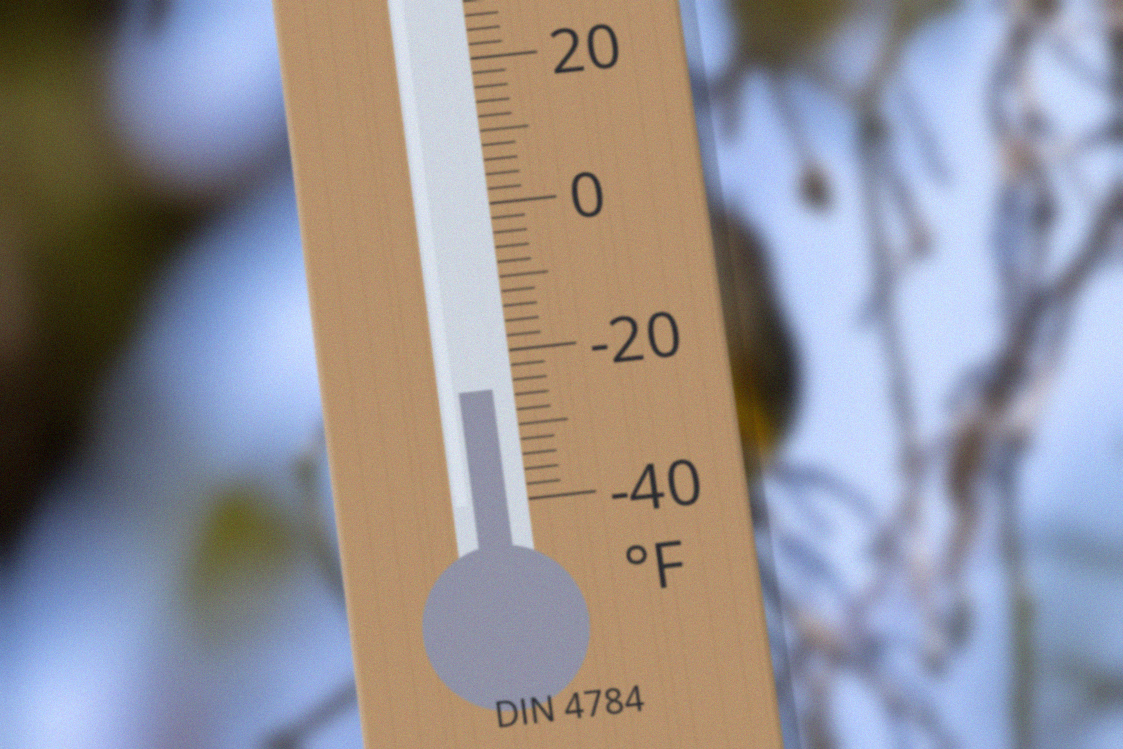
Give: -25 °F
